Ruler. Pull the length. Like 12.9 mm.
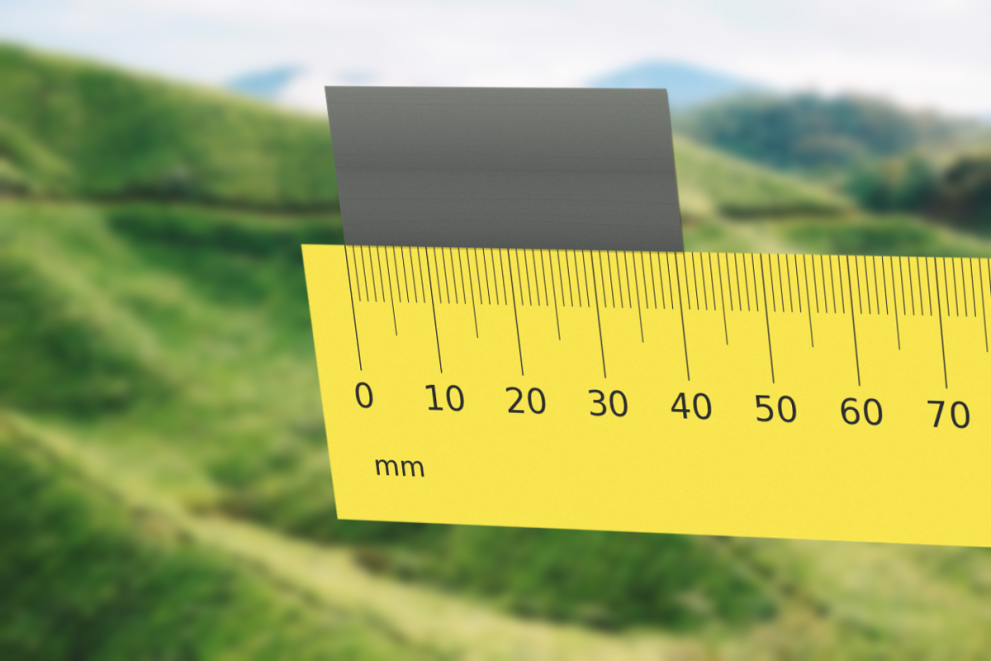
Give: 41 mm
